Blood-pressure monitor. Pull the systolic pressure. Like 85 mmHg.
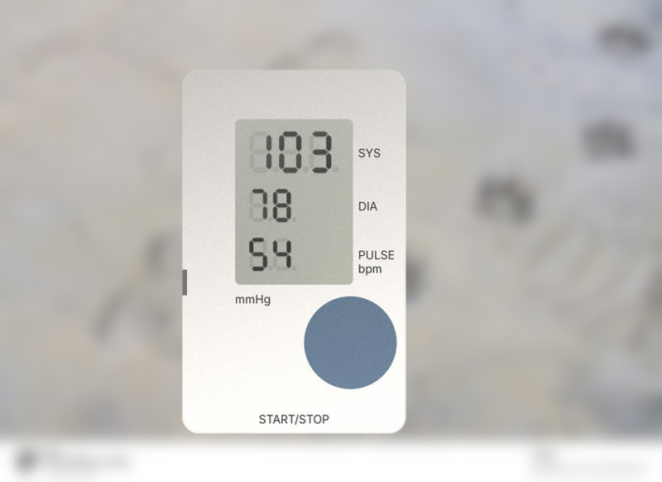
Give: 103 mmHg
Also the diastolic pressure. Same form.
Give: 78 mmHg
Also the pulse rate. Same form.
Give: 54 bpm
